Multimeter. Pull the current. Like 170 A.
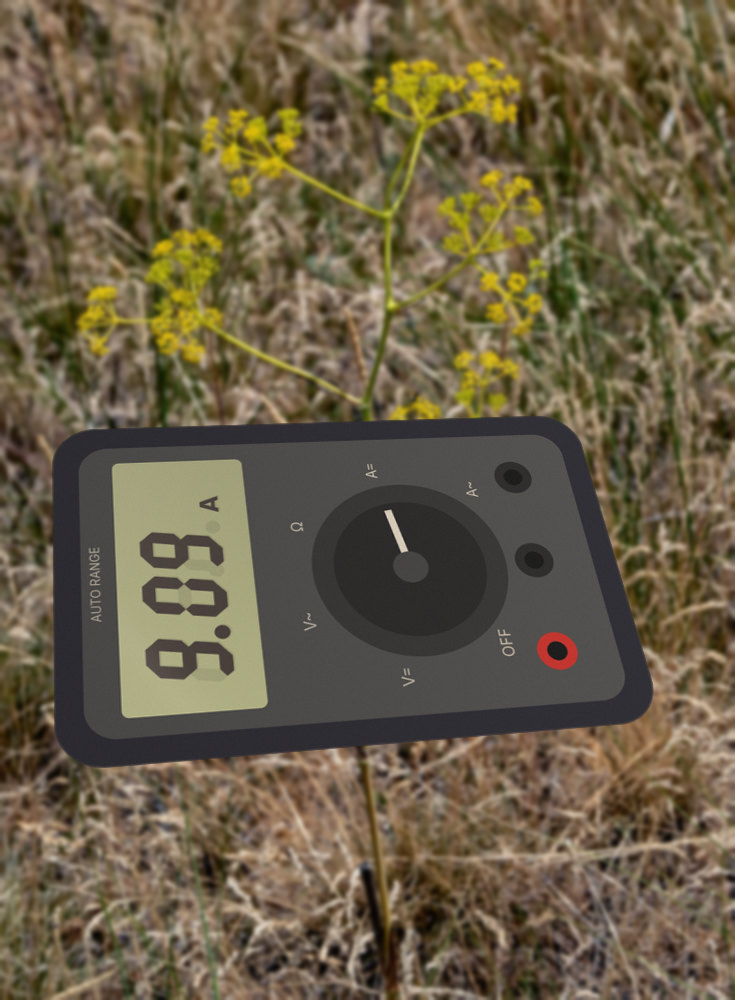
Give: 9.09 A
